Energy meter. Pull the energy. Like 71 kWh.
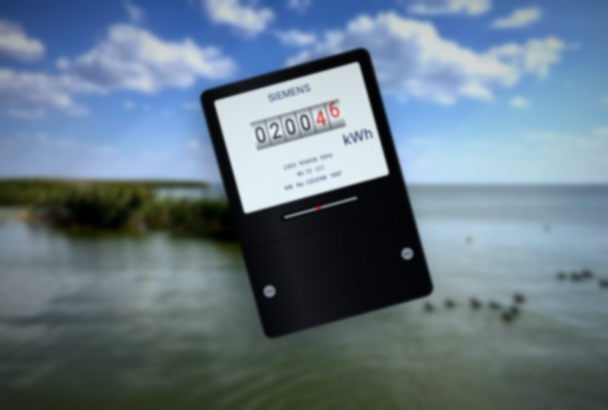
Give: 200.46 kWh
